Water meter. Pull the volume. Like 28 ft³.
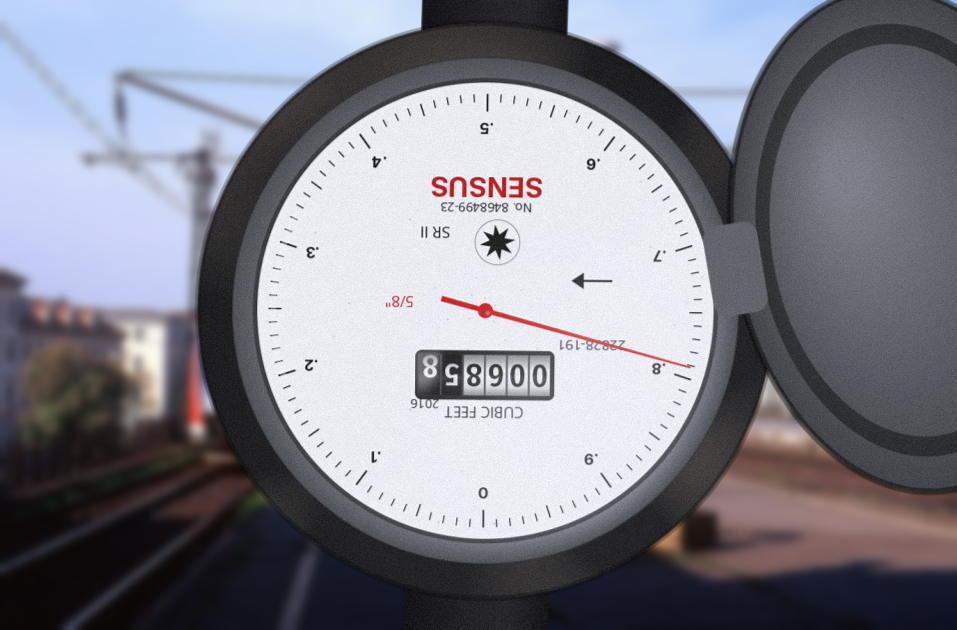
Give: 6857.79 ft³
